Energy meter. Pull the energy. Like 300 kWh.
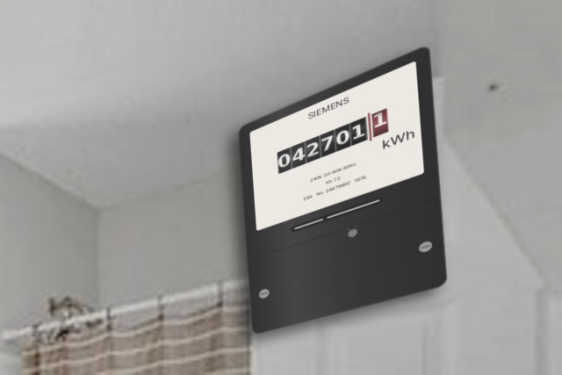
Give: 42701.1 kWh
